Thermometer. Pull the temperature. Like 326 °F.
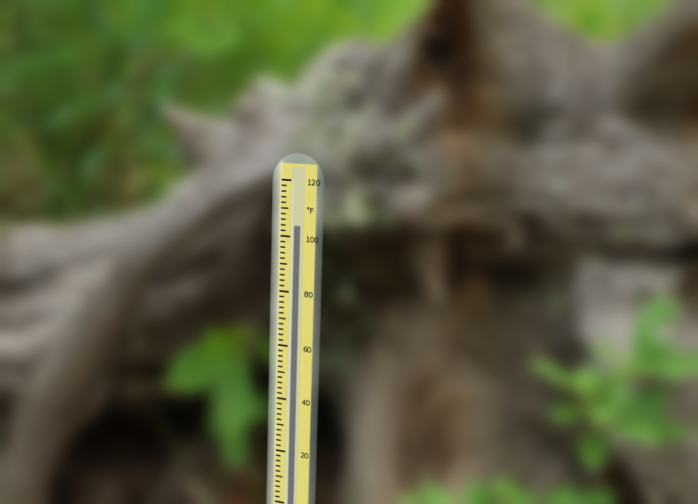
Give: 104 °F
